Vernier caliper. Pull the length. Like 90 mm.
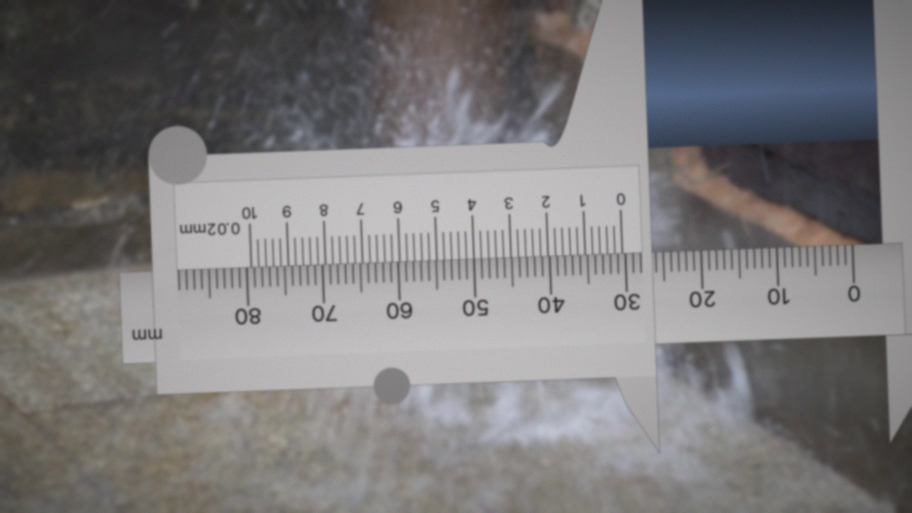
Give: 30.4 mm
